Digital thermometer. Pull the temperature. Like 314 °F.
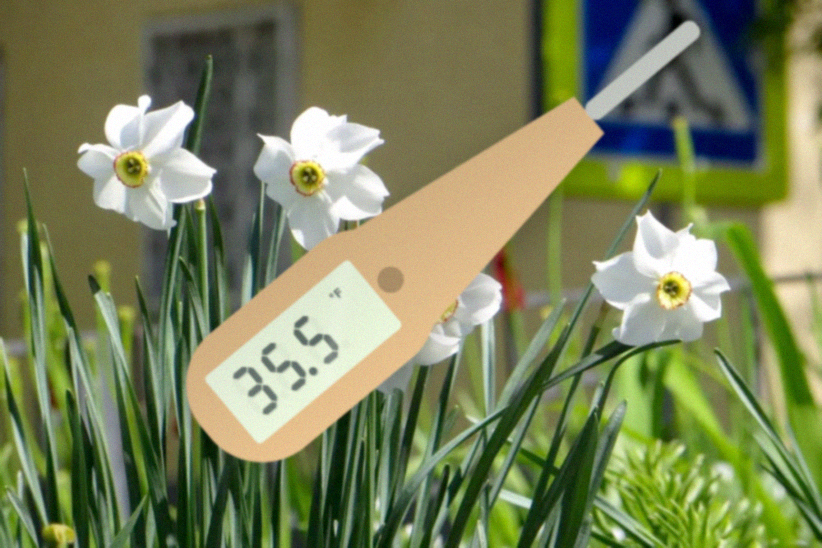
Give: 35.5 °F
